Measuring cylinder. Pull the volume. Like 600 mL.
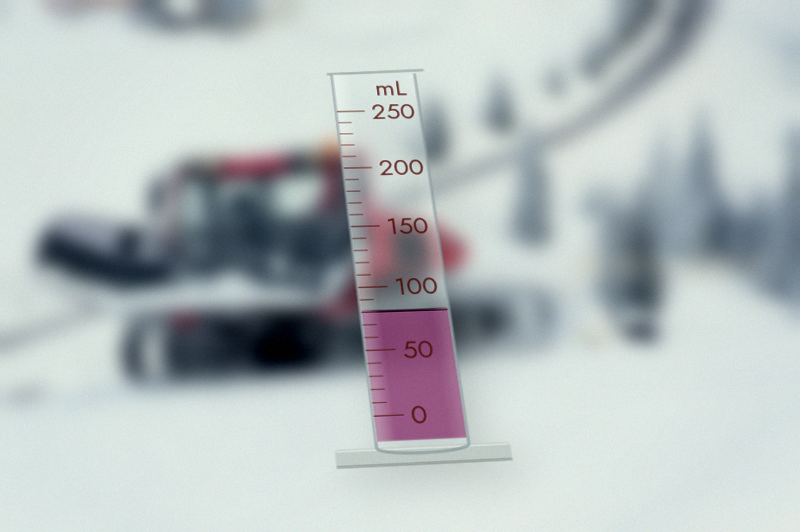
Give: 80 mL
